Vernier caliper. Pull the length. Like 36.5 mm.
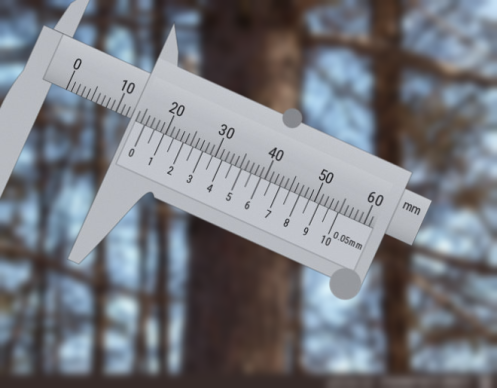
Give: 15.8 mm
